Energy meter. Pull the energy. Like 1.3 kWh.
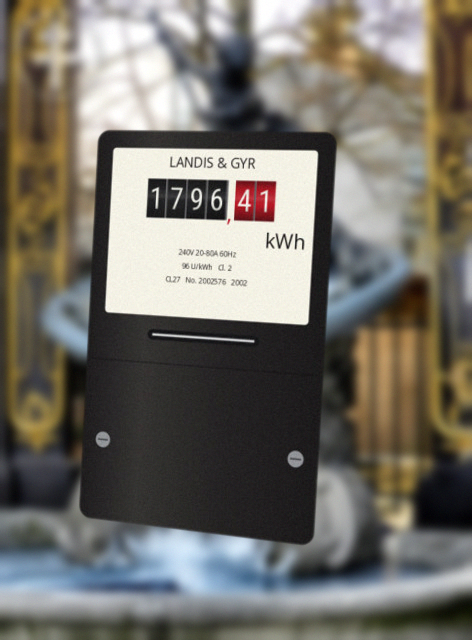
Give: 1796.41 kWh
